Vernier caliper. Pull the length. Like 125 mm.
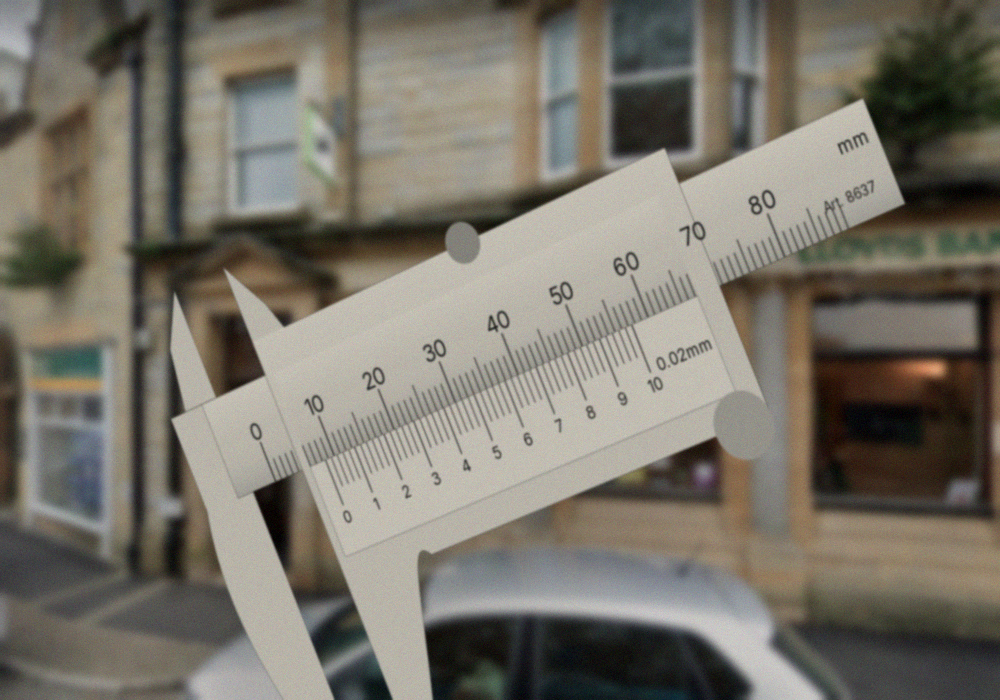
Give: 8.5 mm
